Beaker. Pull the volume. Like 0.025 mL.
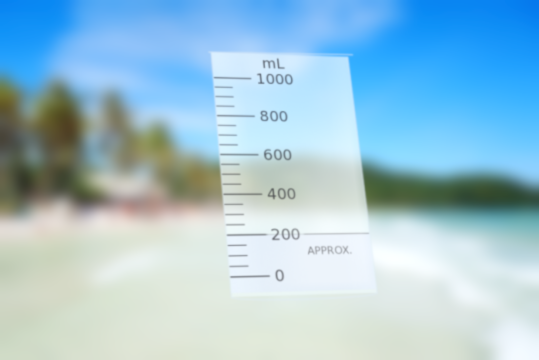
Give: 200 mL
